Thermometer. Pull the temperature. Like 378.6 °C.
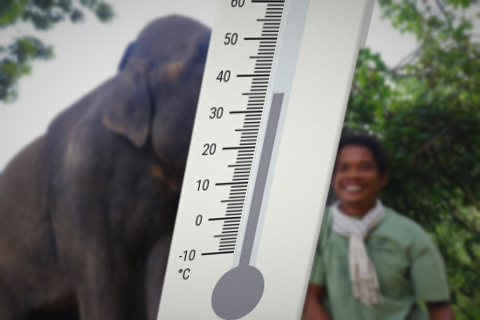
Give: 35 °C
